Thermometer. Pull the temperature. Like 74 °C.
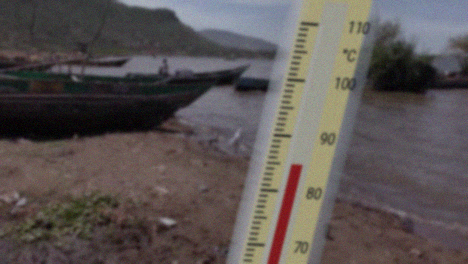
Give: 85 °C
